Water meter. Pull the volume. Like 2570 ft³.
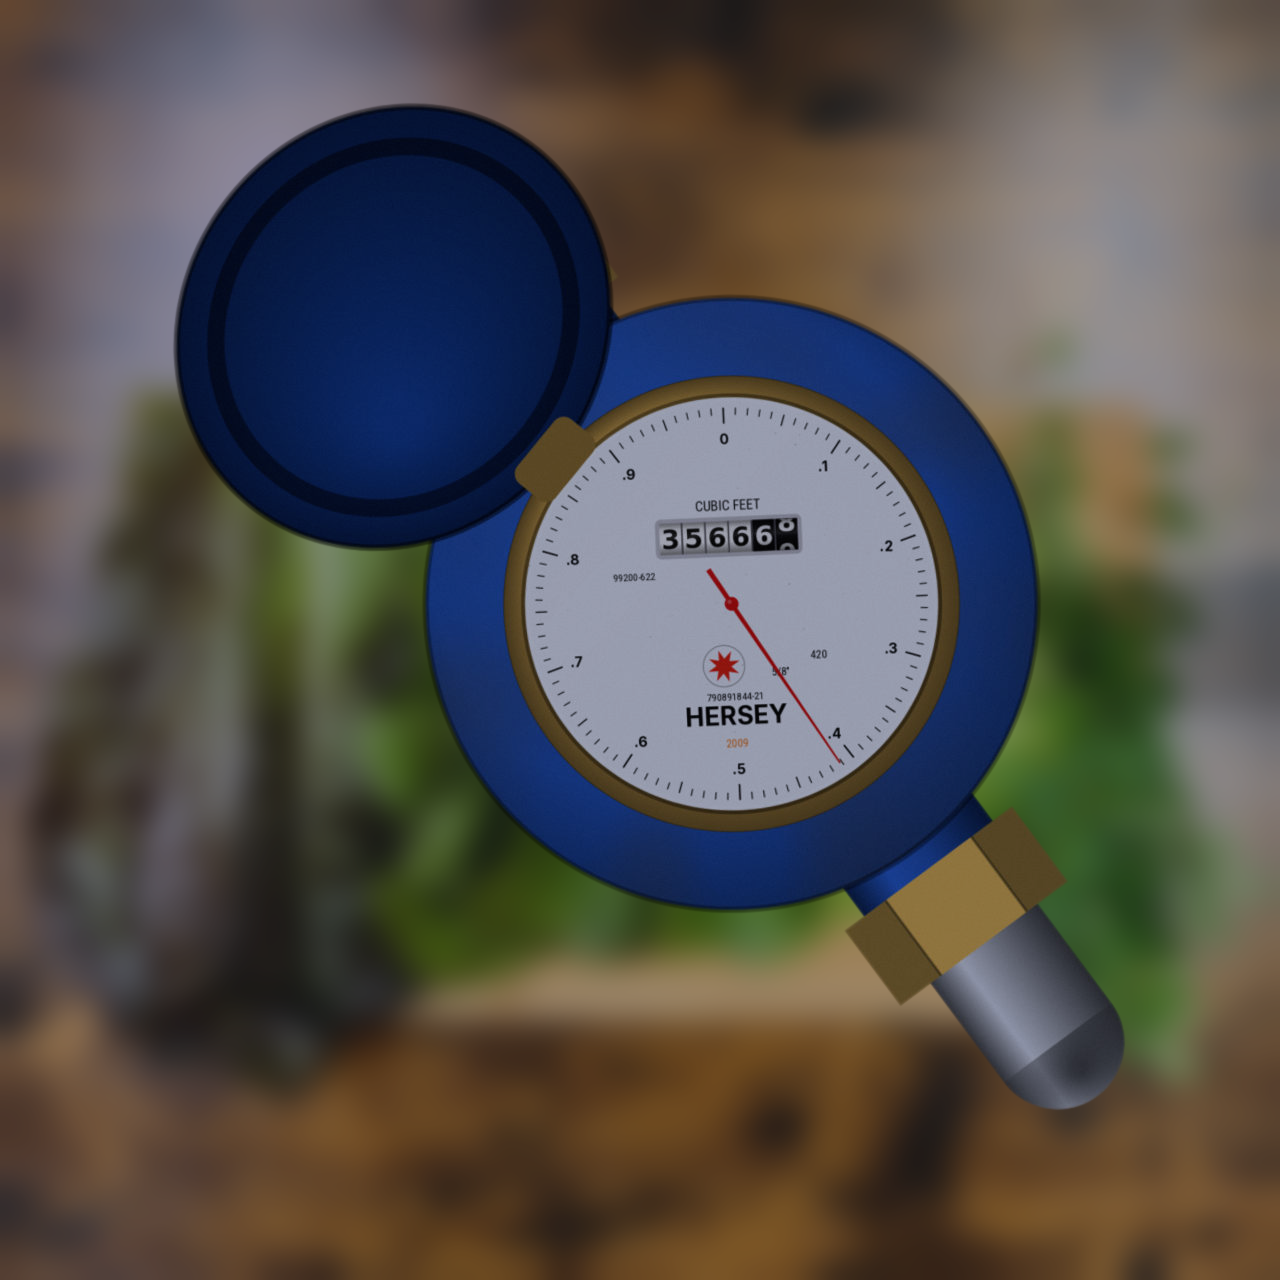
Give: 356668.41 ft³
